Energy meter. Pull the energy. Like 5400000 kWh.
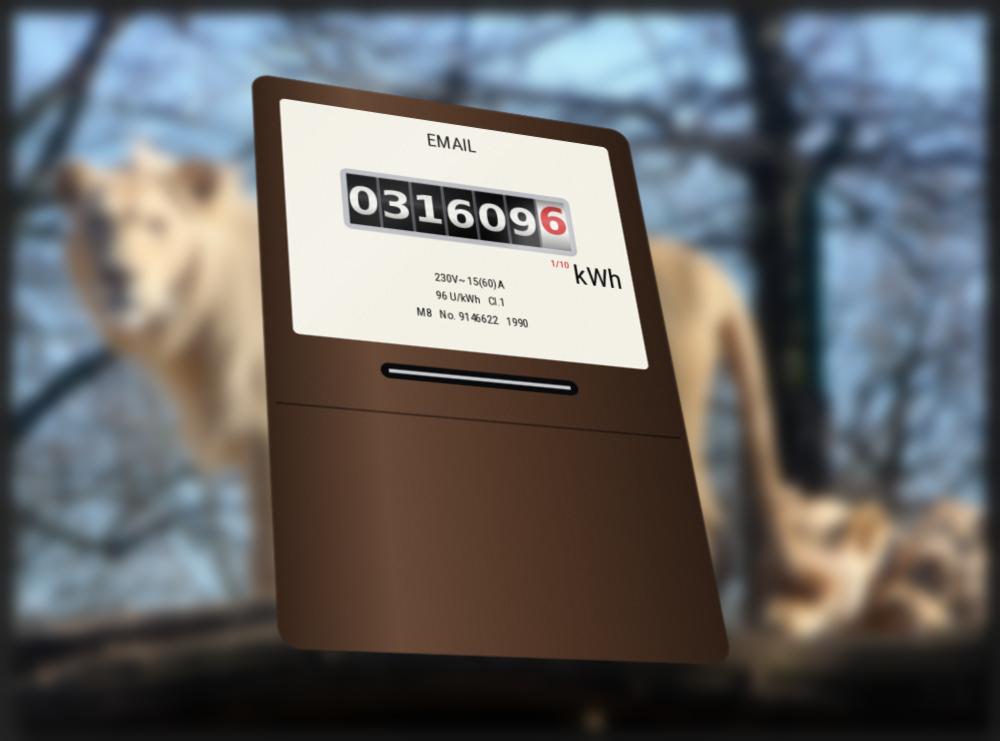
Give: 31609.6 kWh
